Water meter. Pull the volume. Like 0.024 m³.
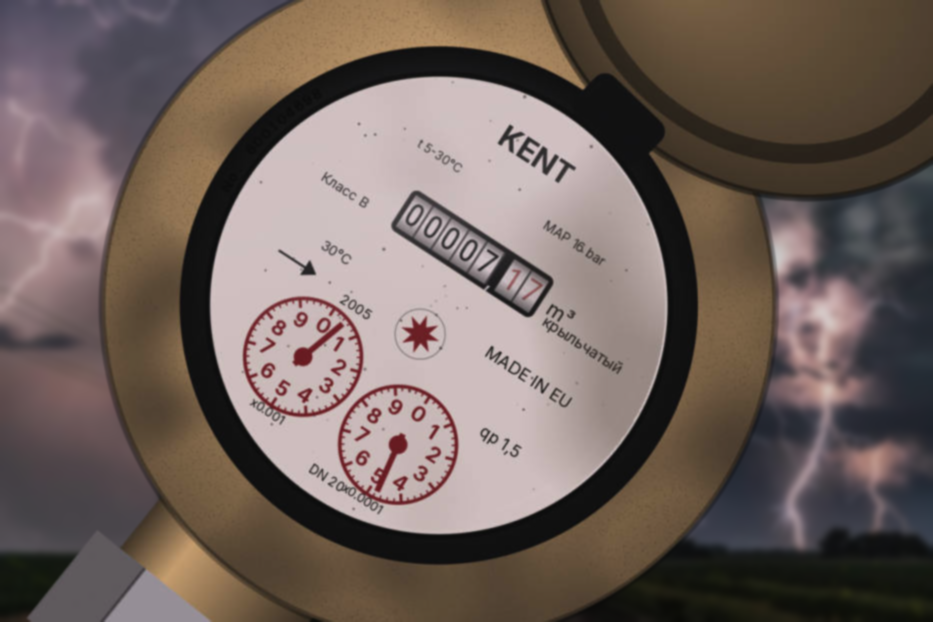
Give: 7.1704 m³
